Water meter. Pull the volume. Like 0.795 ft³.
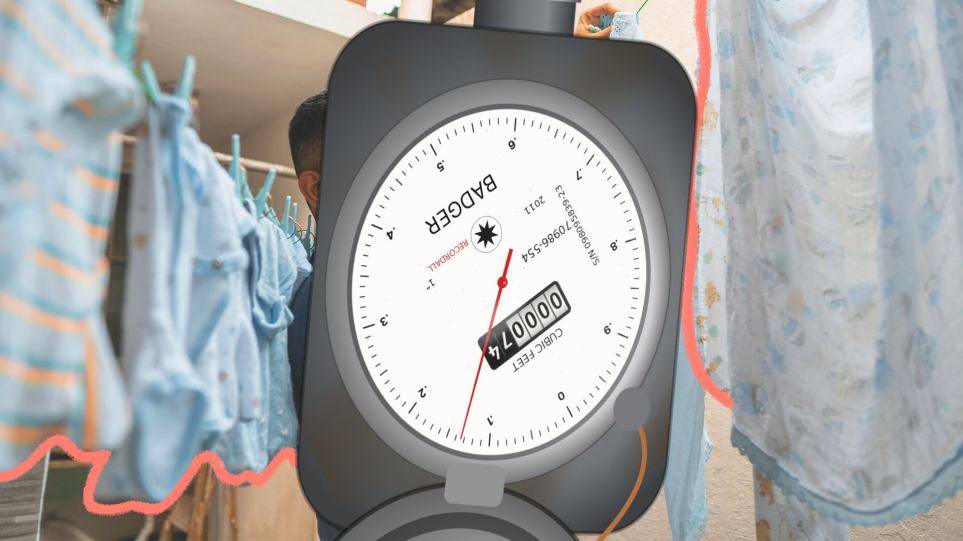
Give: 74.13 ft³
